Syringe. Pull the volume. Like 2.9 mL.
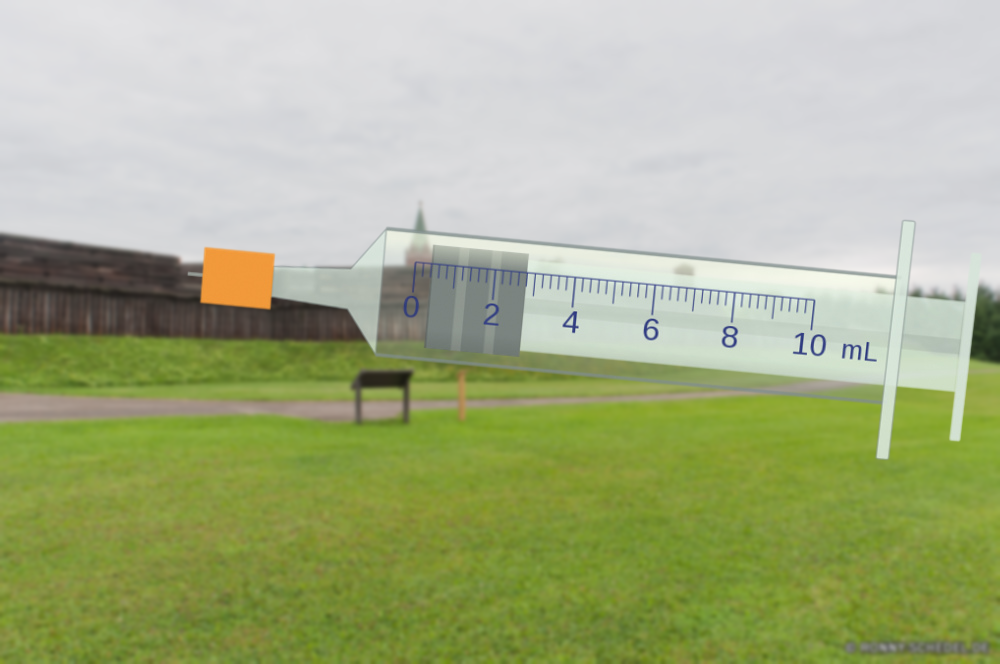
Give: 0.4 mL
